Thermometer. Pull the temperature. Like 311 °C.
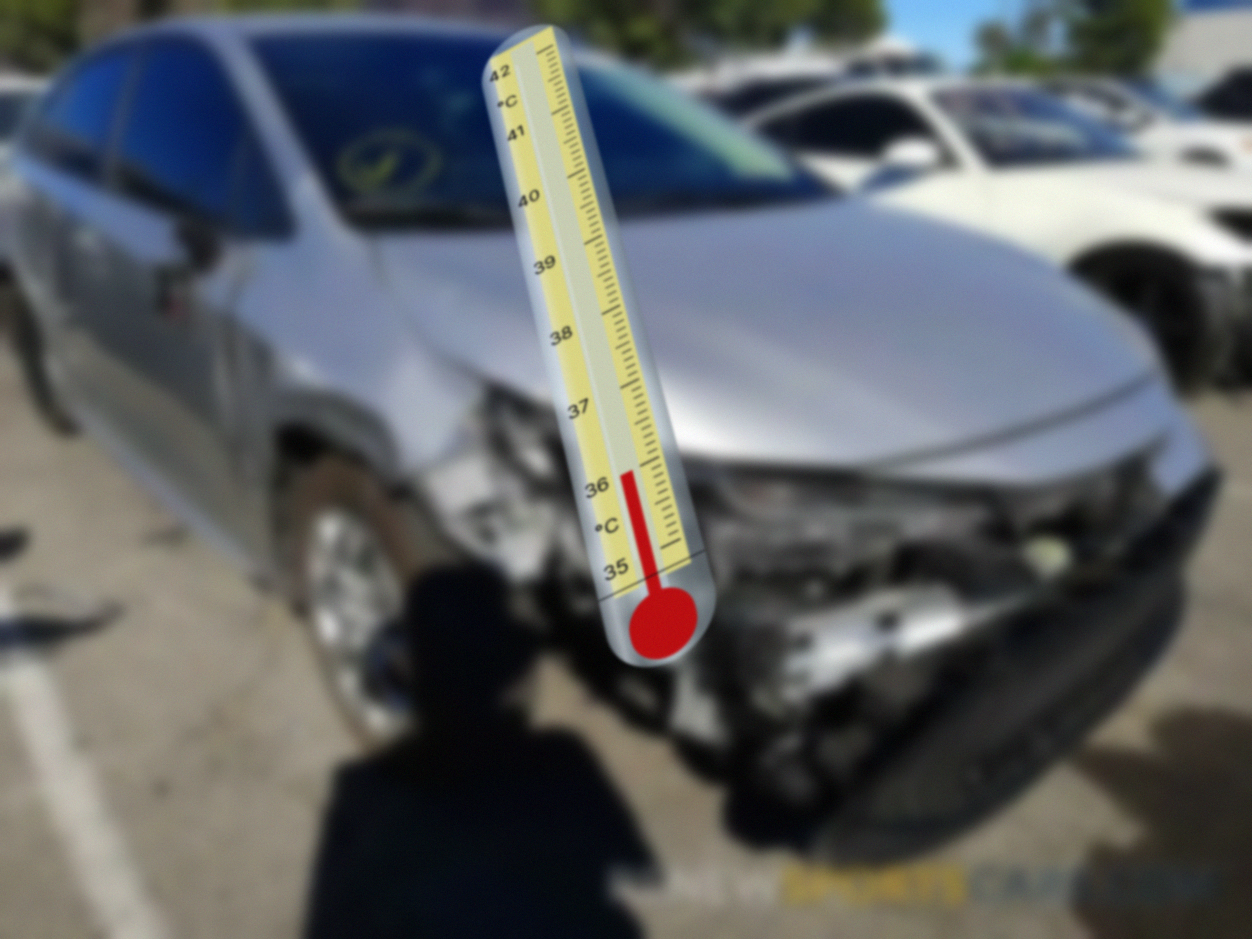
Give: 36 °C
